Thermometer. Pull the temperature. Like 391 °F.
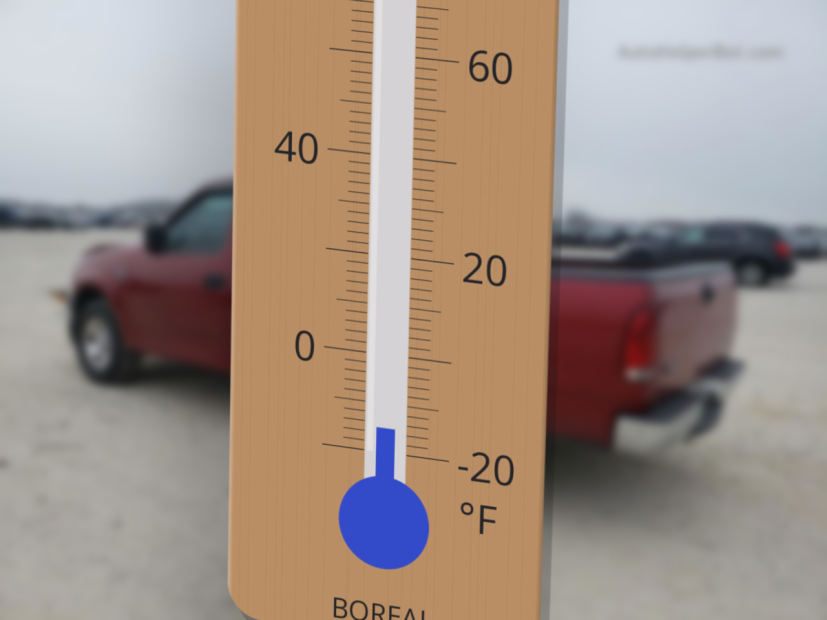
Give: -15 °F
